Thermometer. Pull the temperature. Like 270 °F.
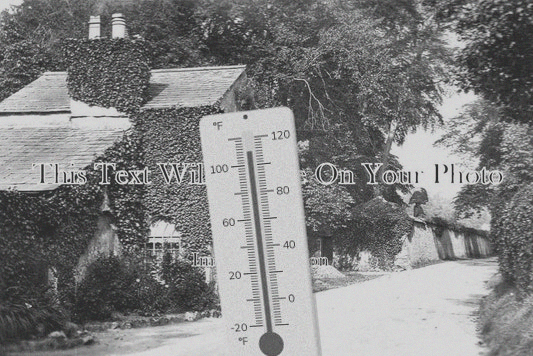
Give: 110 °F
